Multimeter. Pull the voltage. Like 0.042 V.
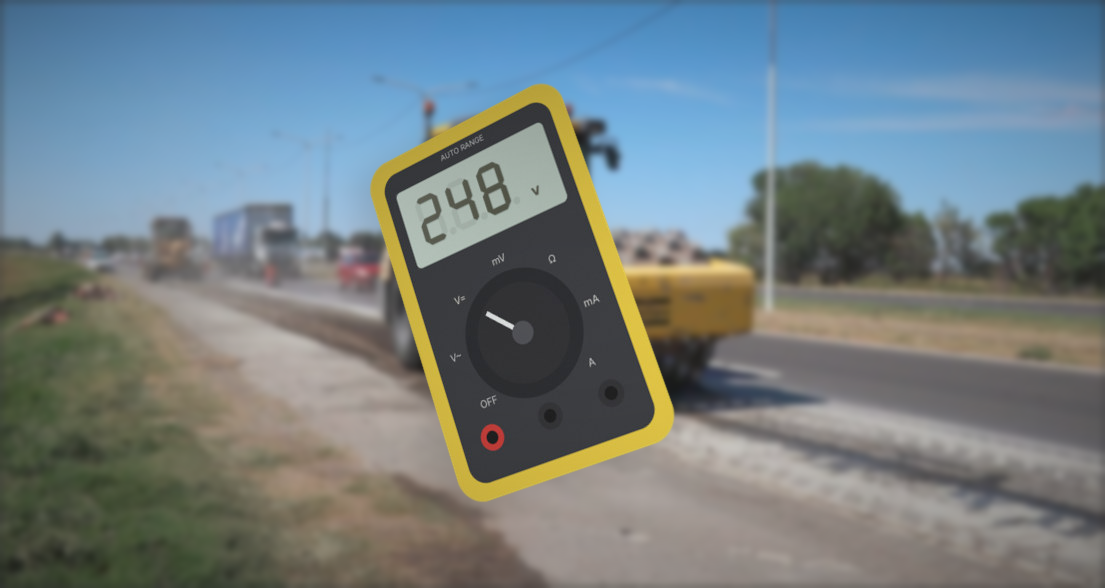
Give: 248 V
